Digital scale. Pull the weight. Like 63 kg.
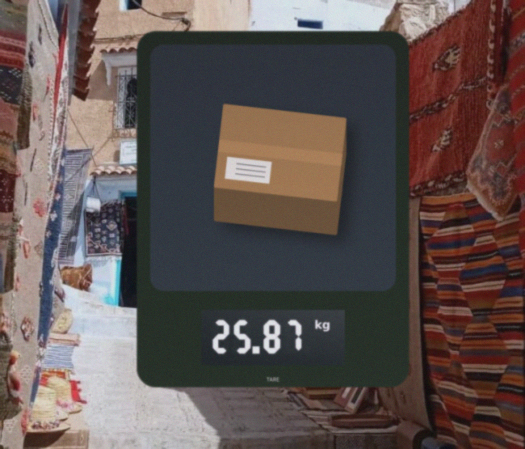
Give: 25.87 kg
